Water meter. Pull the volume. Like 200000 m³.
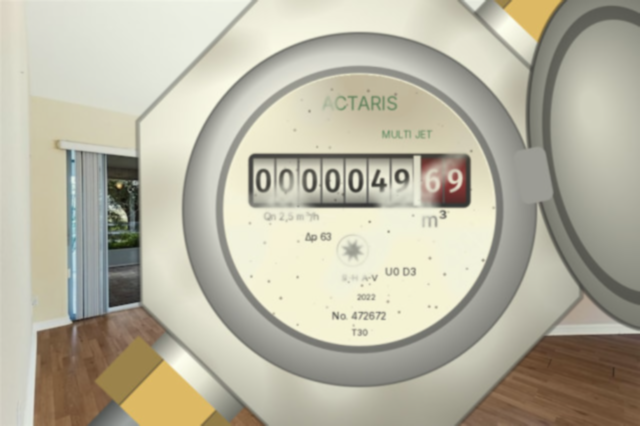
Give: 49.69 m³
